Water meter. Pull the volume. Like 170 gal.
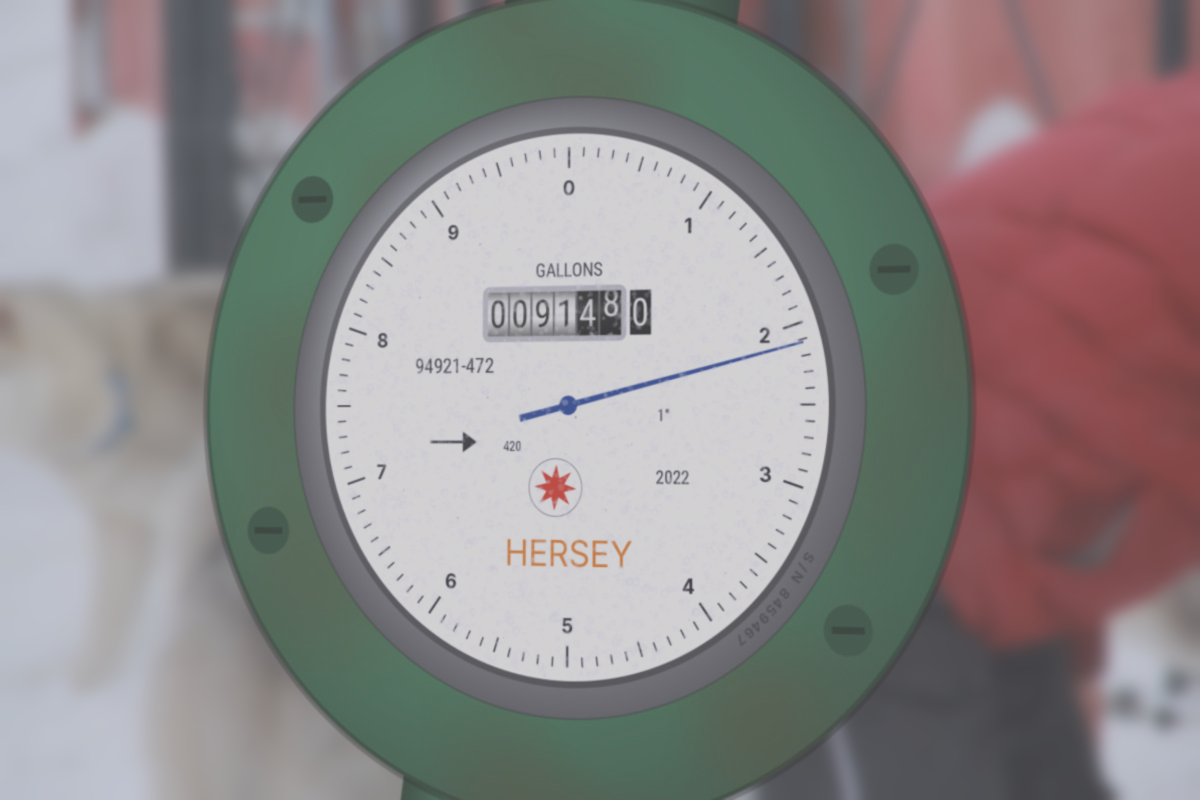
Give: 91482.1 gal
